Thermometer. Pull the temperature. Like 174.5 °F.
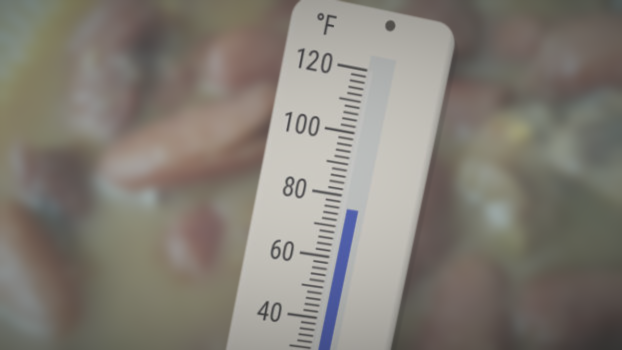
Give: 76 °F
